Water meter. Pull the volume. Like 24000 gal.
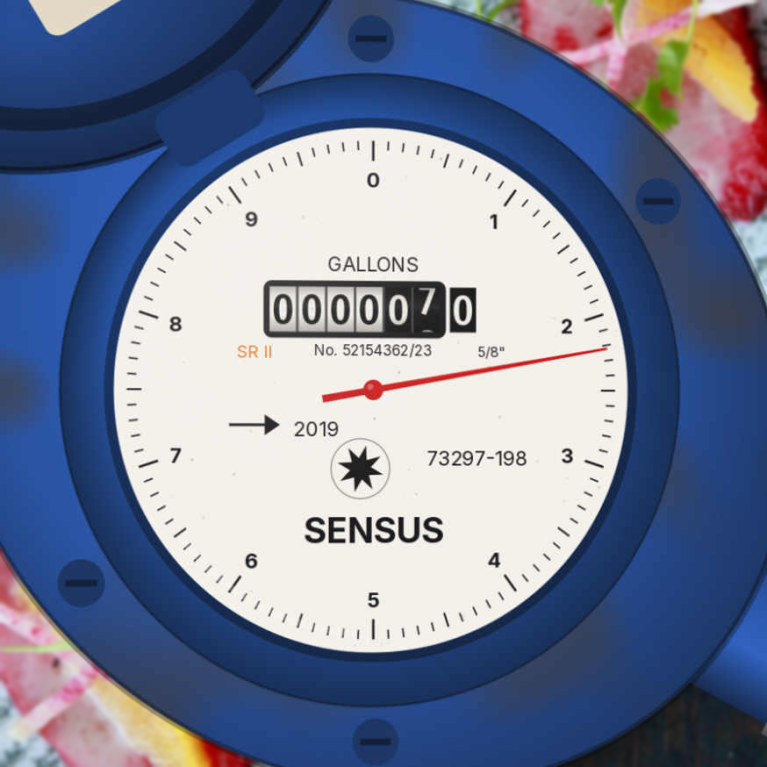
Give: 72.2 gal
